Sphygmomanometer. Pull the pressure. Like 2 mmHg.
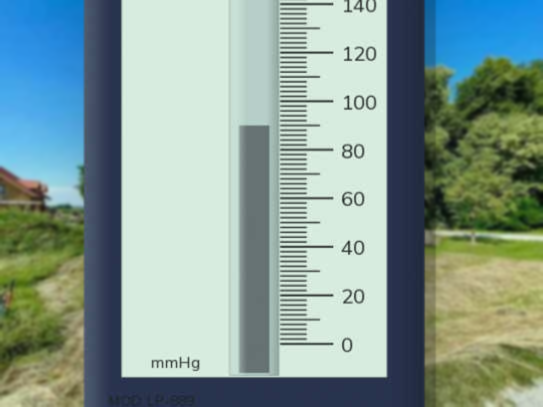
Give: 90 mmHg
